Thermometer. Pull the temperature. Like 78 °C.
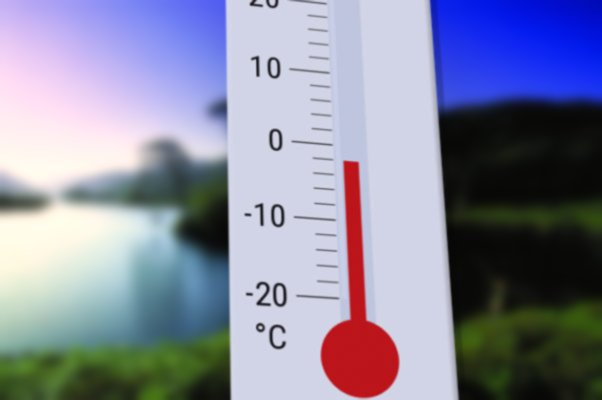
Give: -2 °C
